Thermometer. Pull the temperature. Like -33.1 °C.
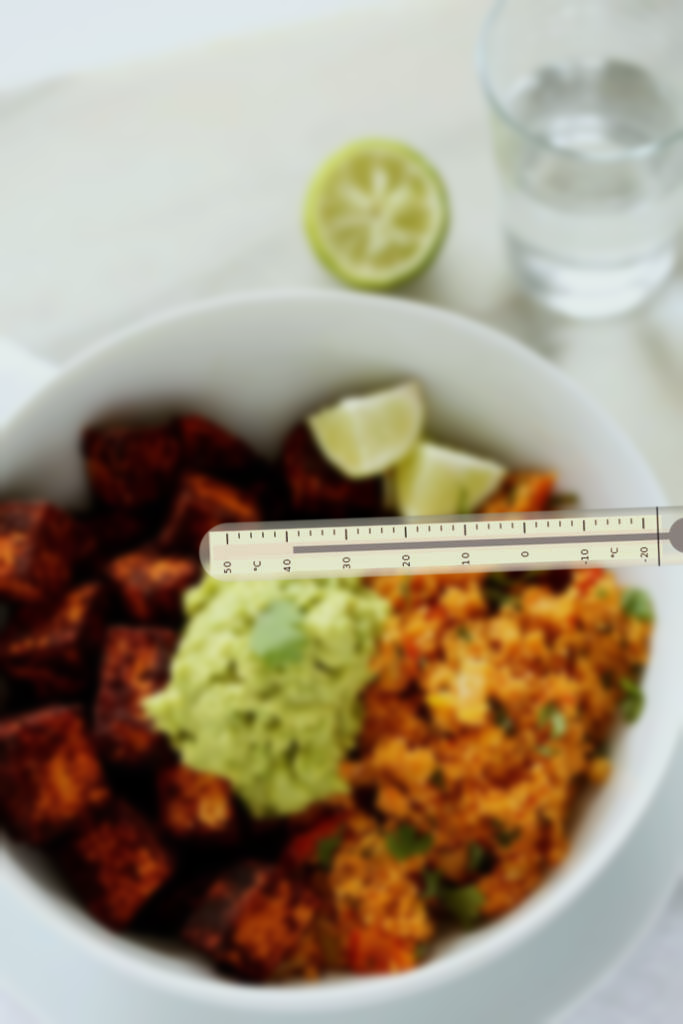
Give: 39 °C
